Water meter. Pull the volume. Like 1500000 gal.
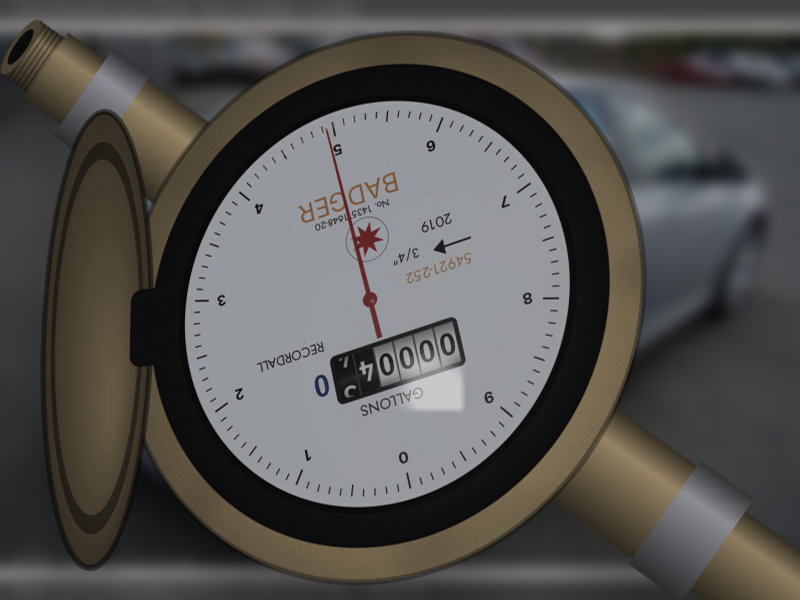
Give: 434.9 gal
